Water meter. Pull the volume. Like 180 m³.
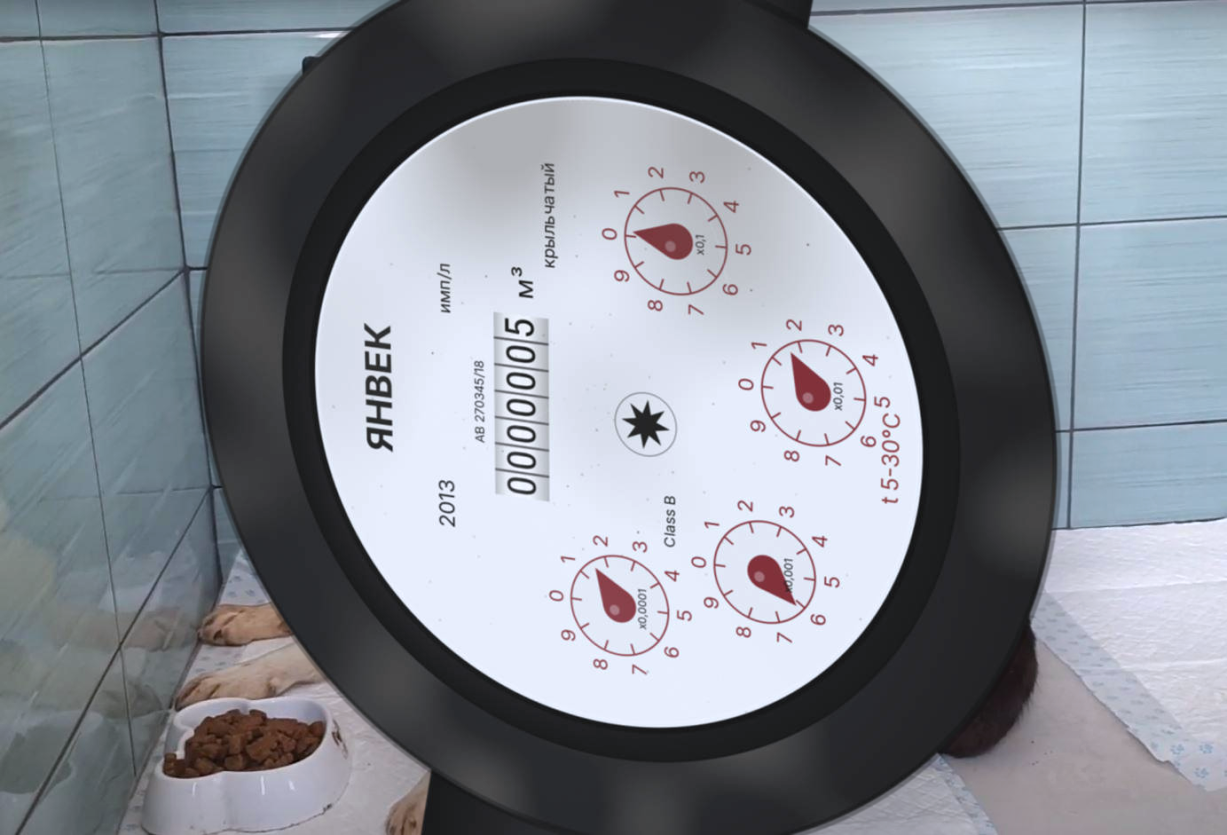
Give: 5.0161 m³
